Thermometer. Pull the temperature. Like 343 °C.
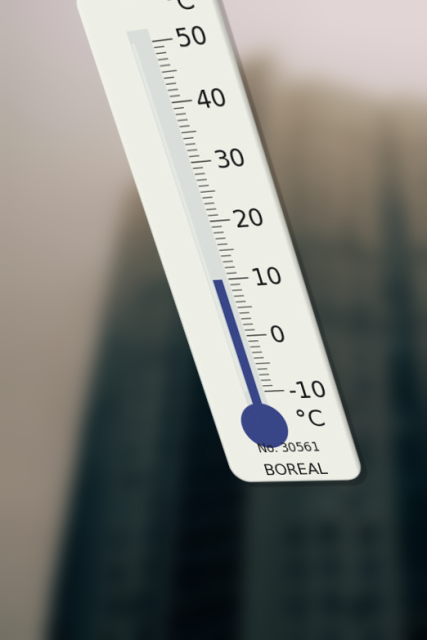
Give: 10 °C
